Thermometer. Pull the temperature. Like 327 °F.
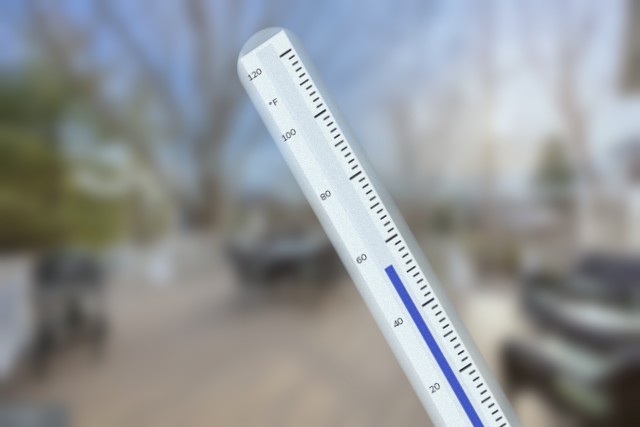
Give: 54 °F
